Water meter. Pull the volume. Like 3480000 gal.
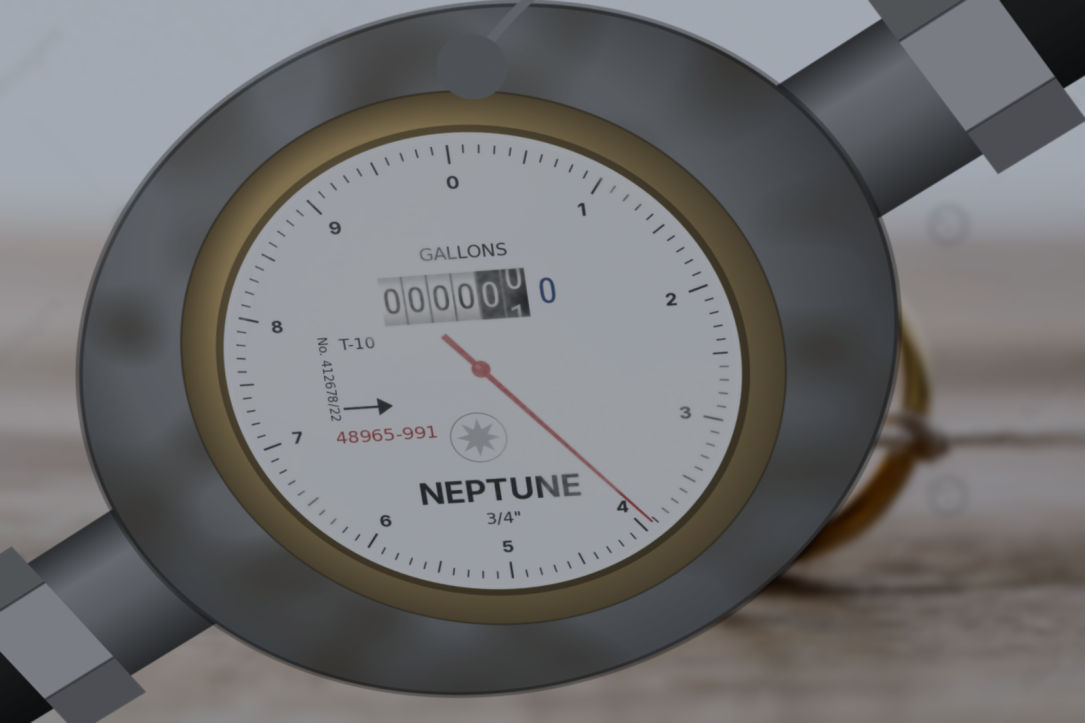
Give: 3.9 gal
